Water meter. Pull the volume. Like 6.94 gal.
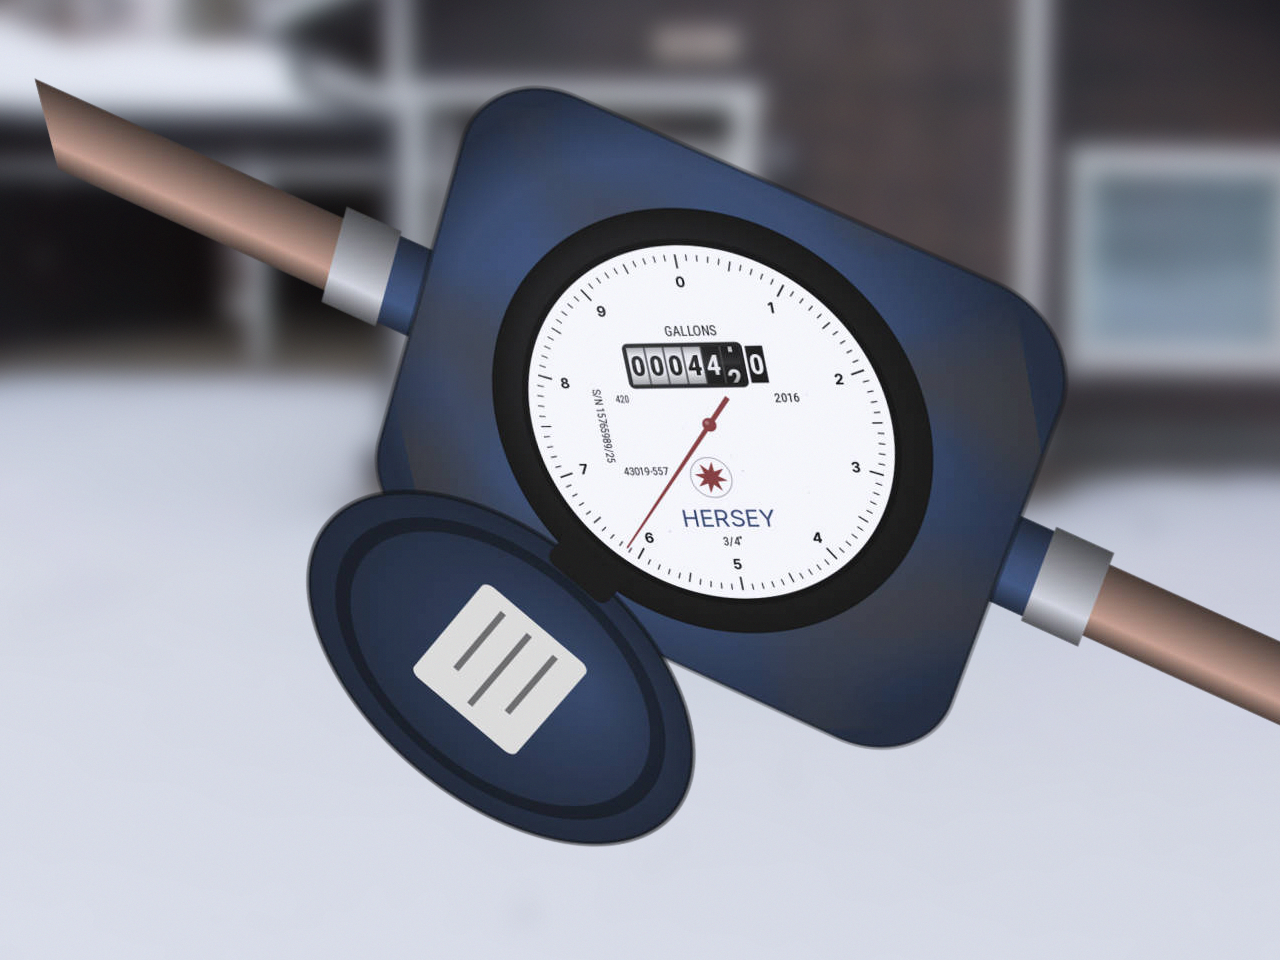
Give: 4416.1 gal
